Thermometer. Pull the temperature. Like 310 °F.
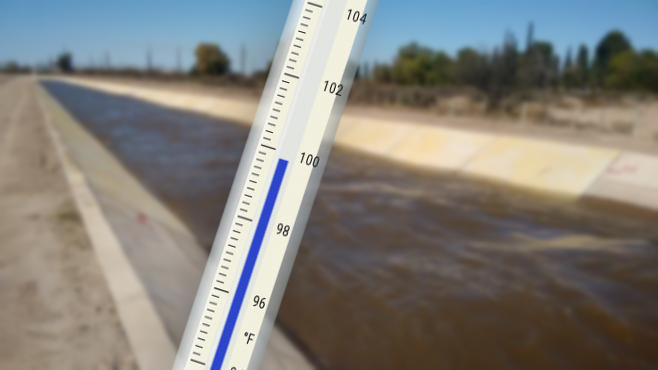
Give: 99.8 °F
